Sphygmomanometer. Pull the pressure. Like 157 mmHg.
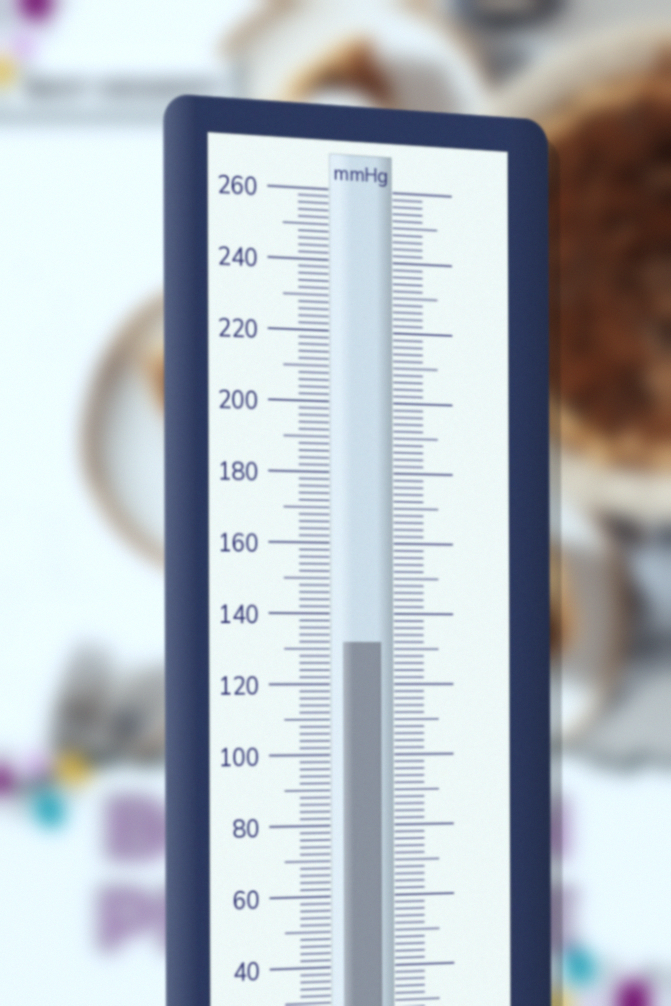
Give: 132 mmHg
